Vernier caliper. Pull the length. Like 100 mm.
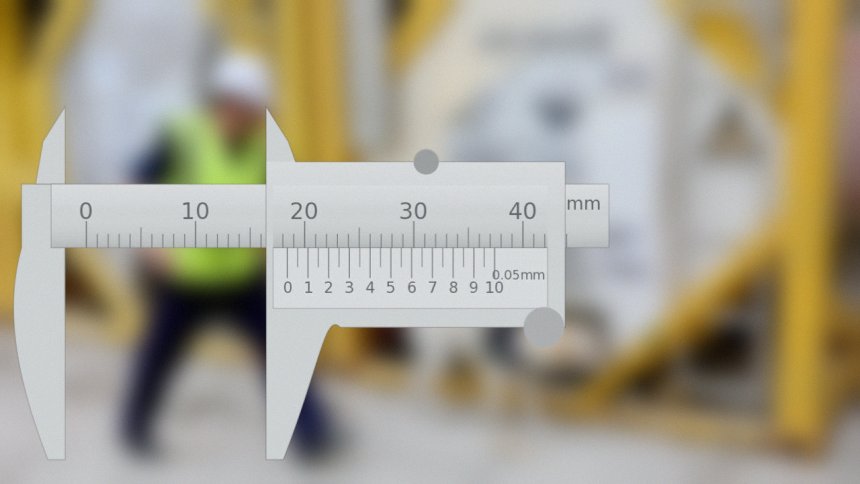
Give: 18.4 mm
